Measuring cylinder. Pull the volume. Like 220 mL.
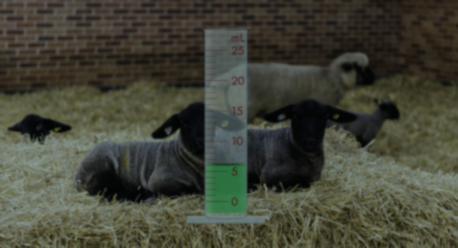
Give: 6 mL
